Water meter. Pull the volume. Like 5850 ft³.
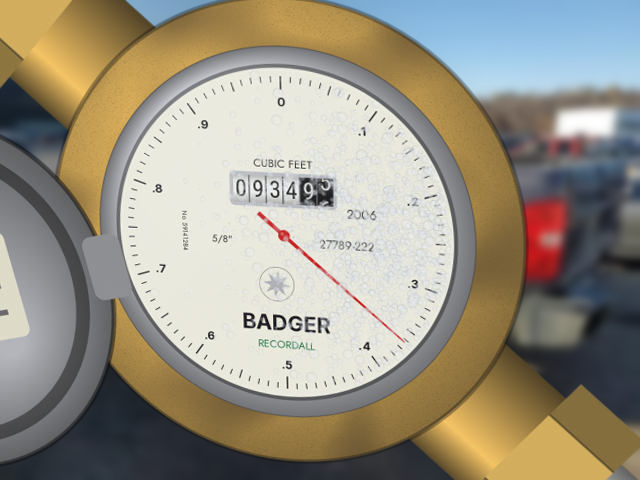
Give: 93495.36 ft³
